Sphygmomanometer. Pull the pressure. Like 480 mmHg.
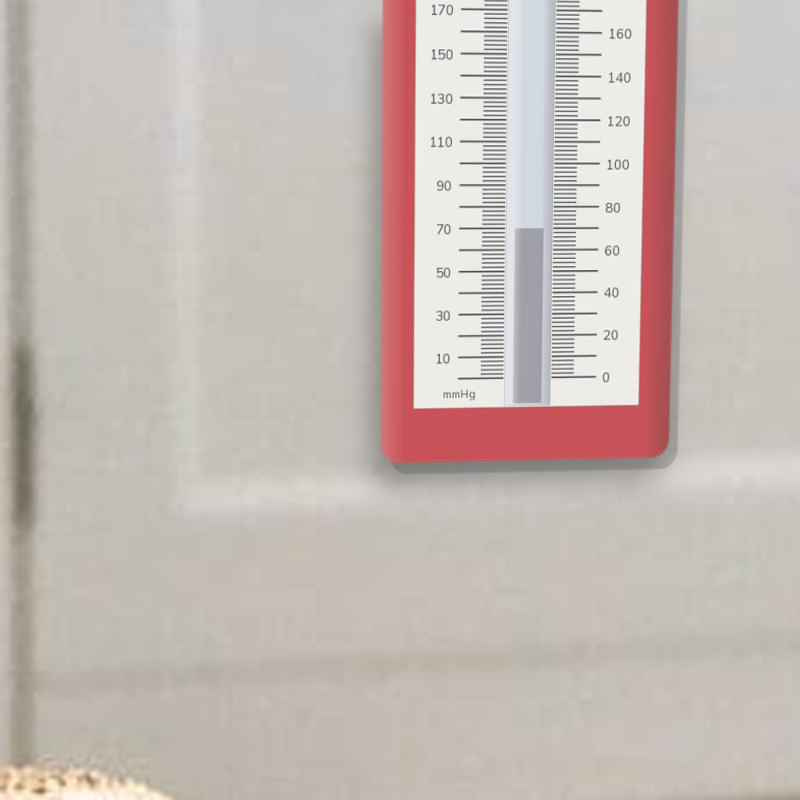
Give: 70 mmHg
